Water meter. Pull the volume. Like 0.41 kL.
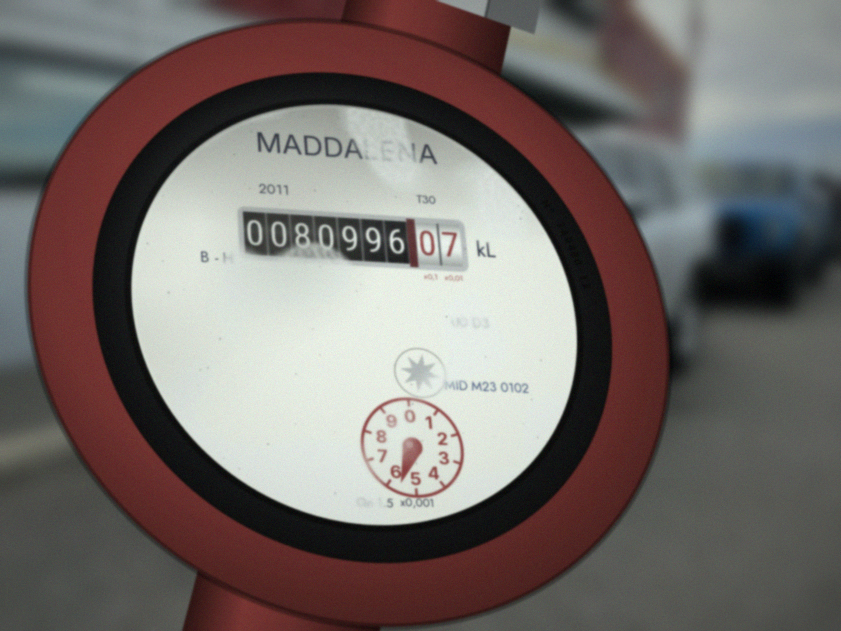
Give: 80996.075 kL
